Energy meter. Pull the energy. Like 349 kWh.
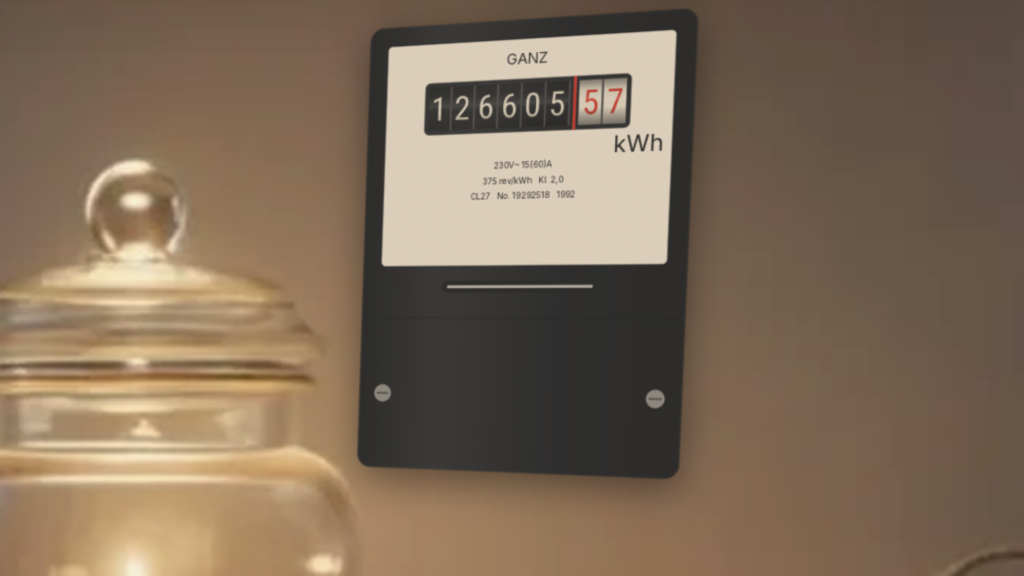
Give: 126605.57 kWh
